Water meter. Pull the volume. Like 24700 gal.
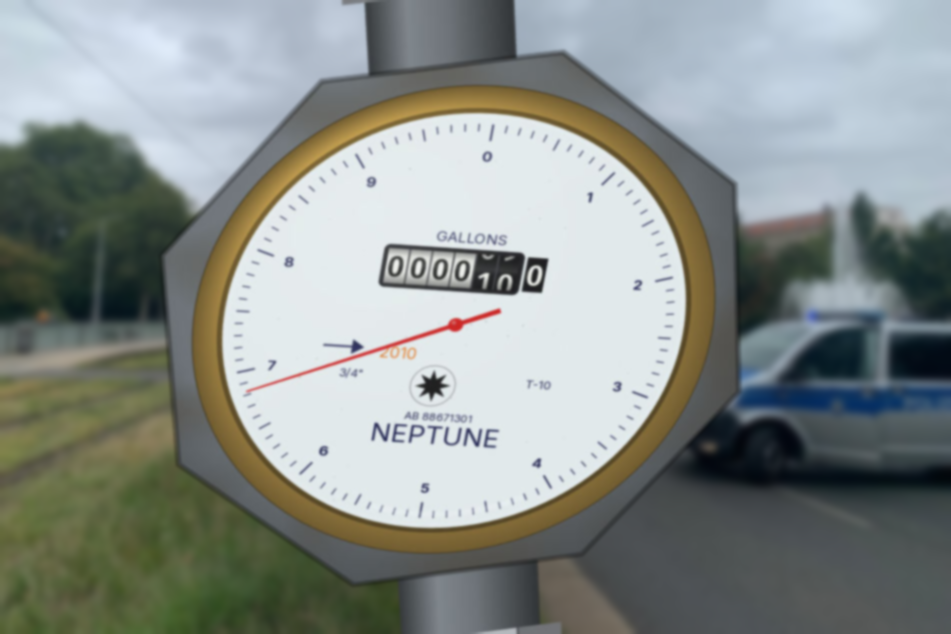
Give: 96.8 gal
